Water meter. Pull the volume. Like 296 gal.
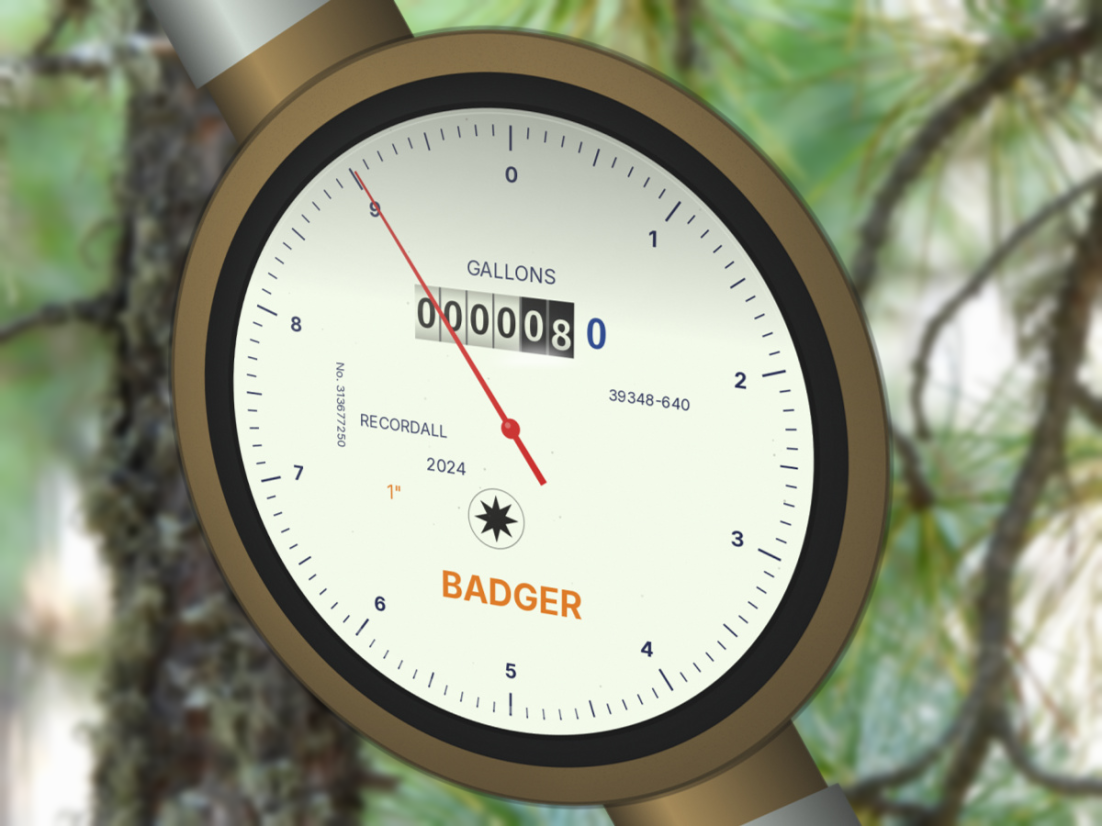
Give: 79.0 gal
